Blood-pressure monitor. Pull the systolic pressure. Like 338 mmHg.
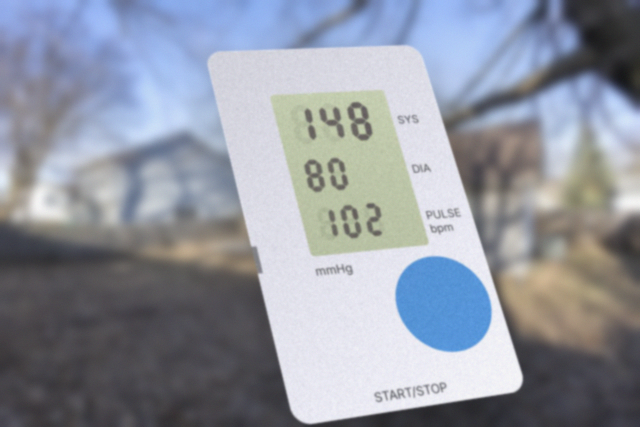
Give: 148 mmHg
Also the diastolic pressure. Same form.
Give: 80 mmHg
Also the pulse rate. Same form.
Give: 102 bpm
